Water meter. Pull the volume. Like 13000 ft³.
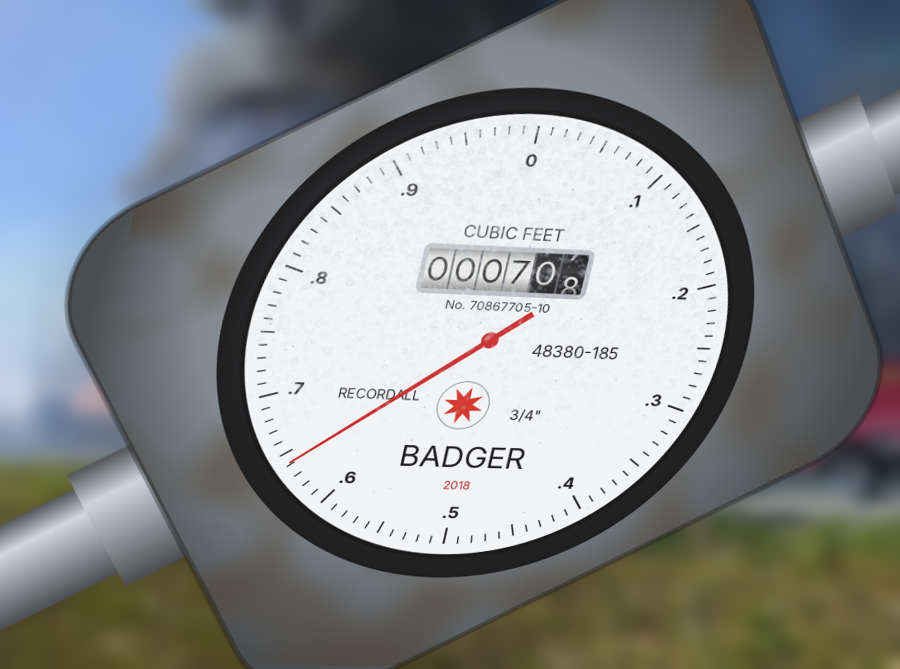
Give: 707.64 ft³
